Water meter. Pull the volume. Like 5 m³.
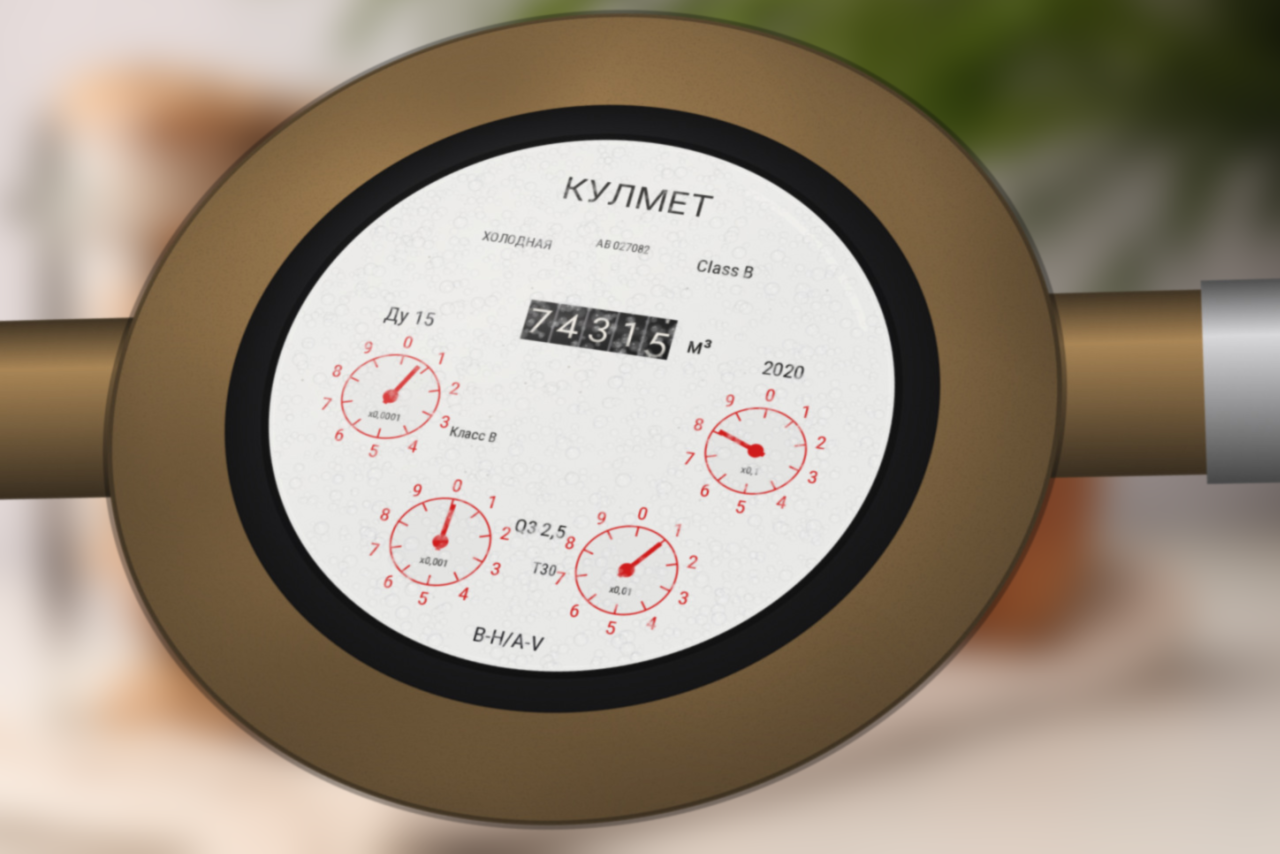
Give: 74314.8100 m³
